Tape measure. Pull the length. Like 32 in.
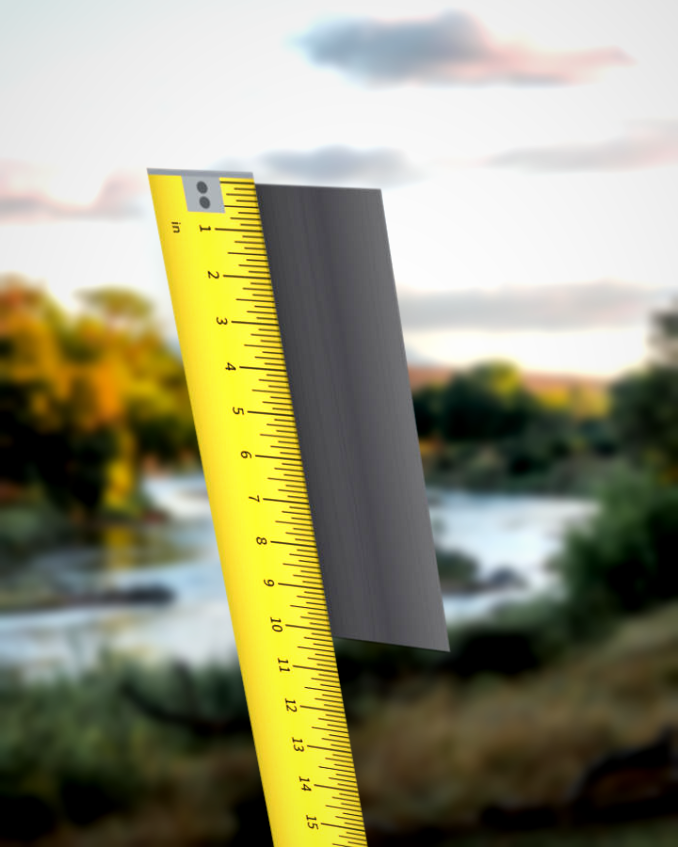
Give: 10.125 in
